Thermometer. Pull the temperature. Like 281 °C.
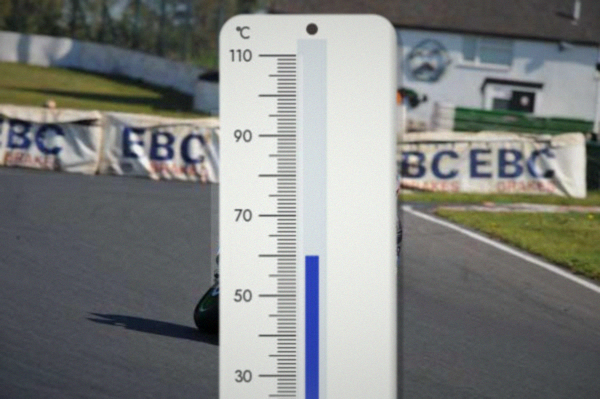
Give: 60 °C
